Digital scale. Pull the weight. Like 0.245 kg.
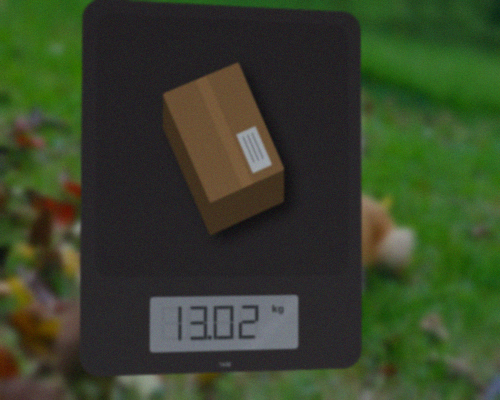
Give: 13.02 kg
